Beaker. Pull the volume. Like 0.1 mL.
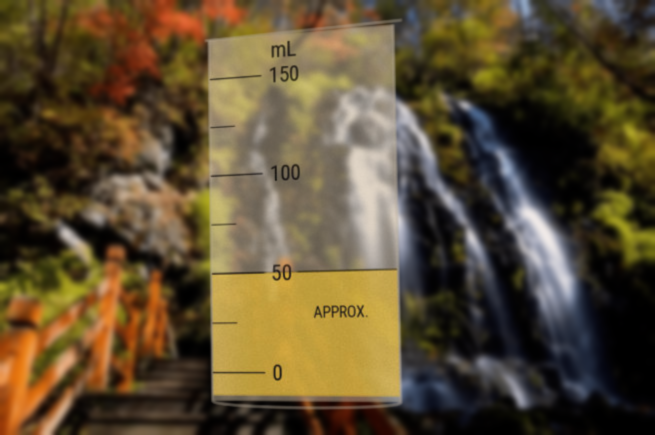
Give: 50 mL
